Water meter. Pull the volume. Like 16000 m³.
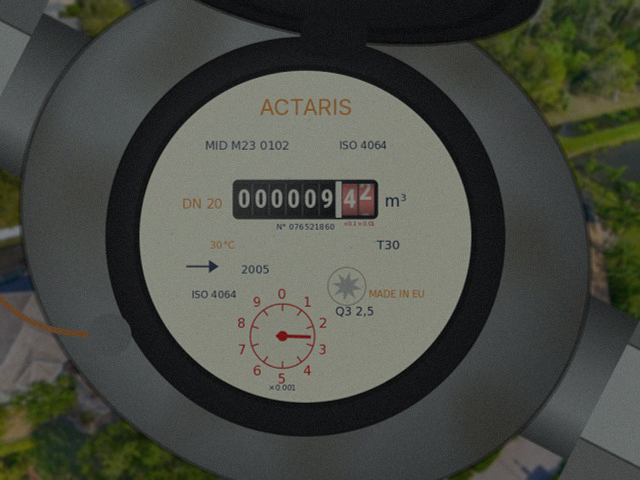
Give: 9.422 m³
